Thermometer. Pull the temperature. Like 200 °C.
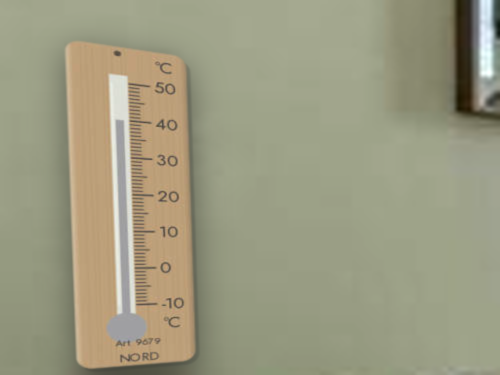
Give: 40 °C
